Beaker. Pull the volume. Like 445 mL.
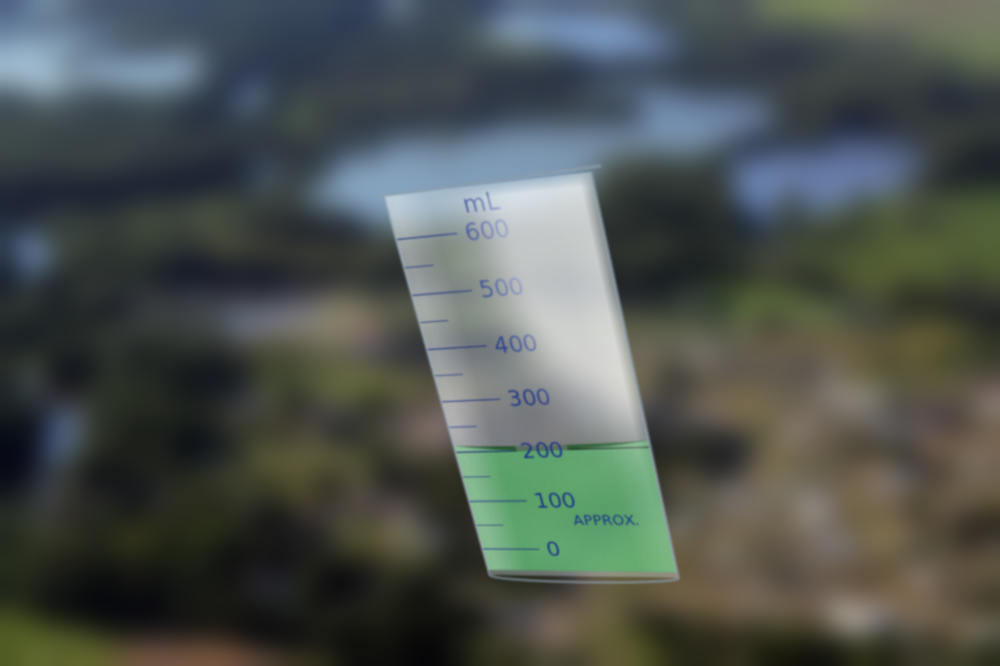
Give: 200 mL
